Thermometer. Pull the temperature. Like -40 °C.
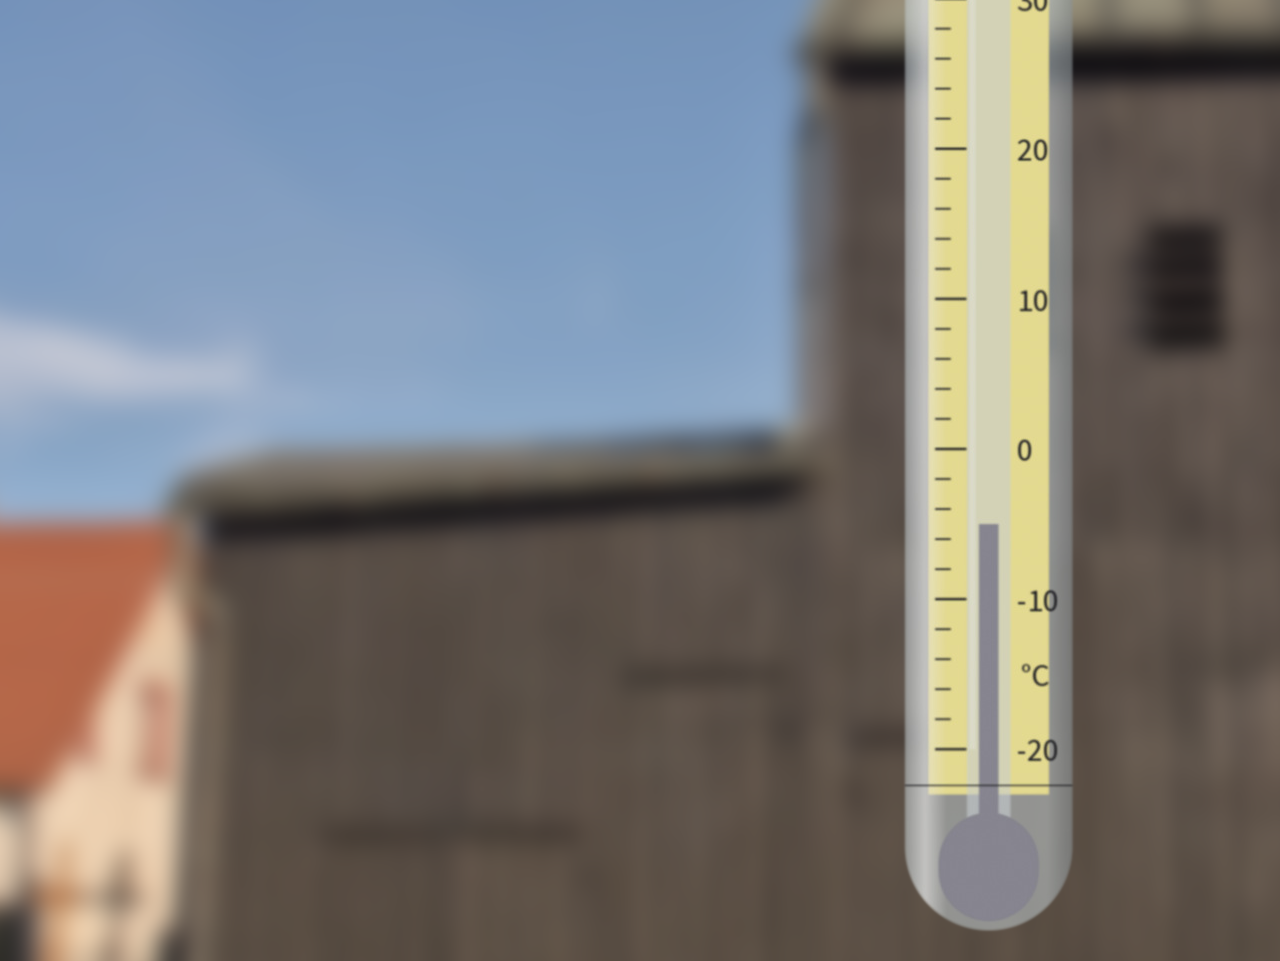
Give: -5 °C
